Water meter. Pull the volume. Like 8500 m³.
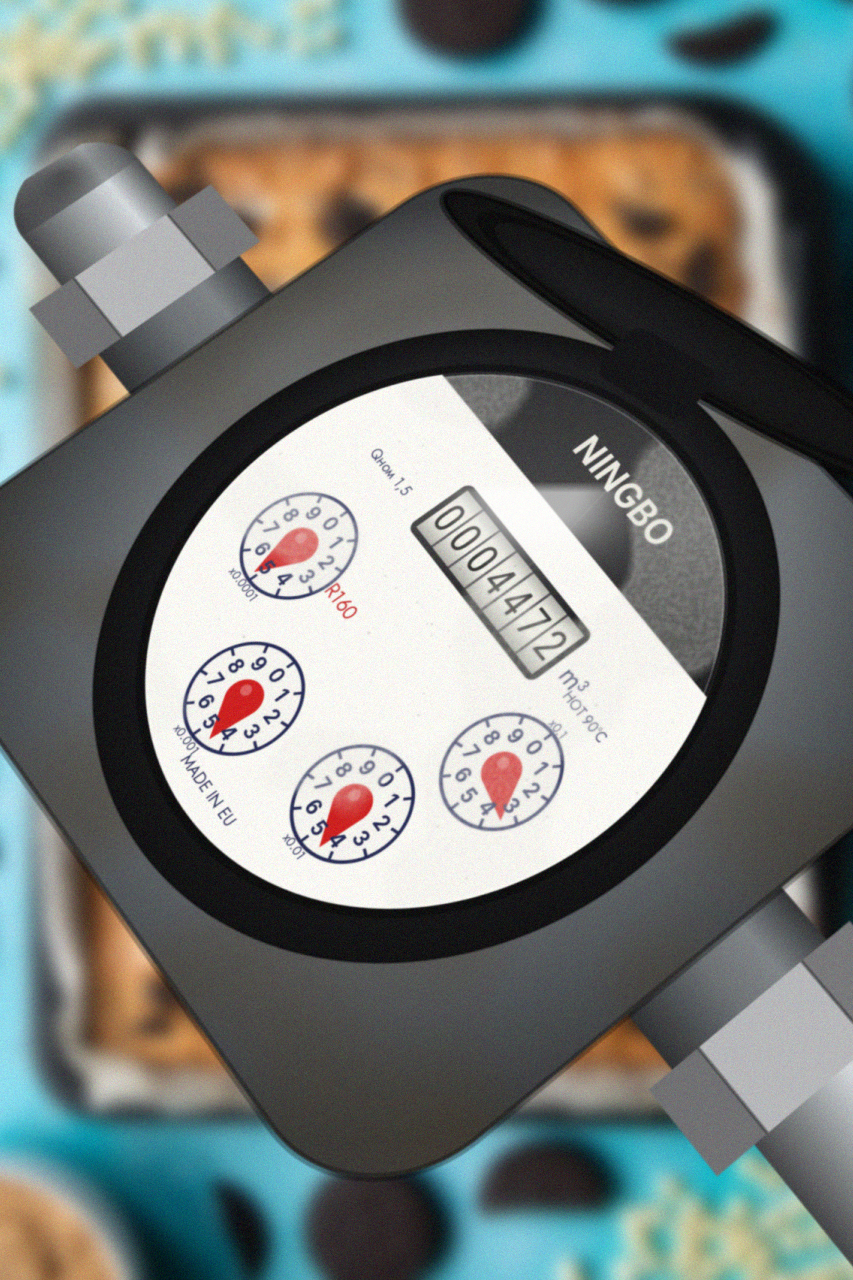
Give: 4472.3445 m³
